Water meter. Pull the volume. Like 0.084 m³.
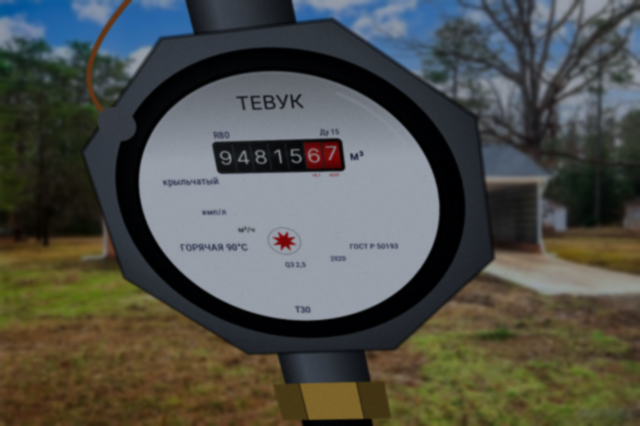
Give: 94815.67 m³
